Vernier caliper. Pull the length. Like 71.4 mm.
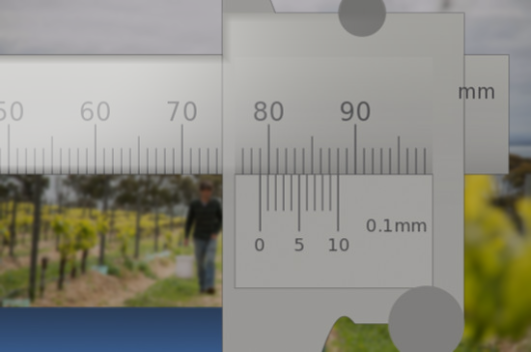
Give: 79.0 mm
